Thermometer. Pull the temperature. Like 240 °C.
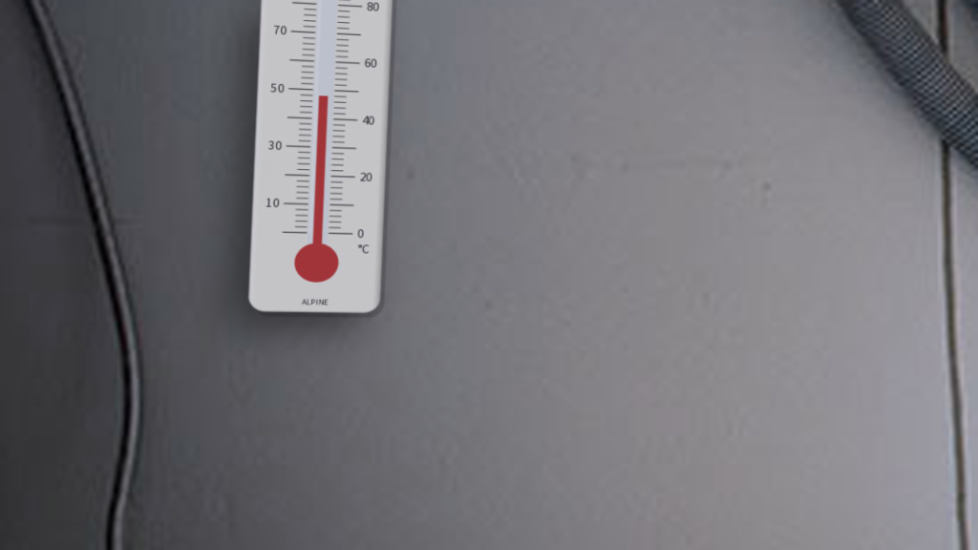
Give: 48 °C
